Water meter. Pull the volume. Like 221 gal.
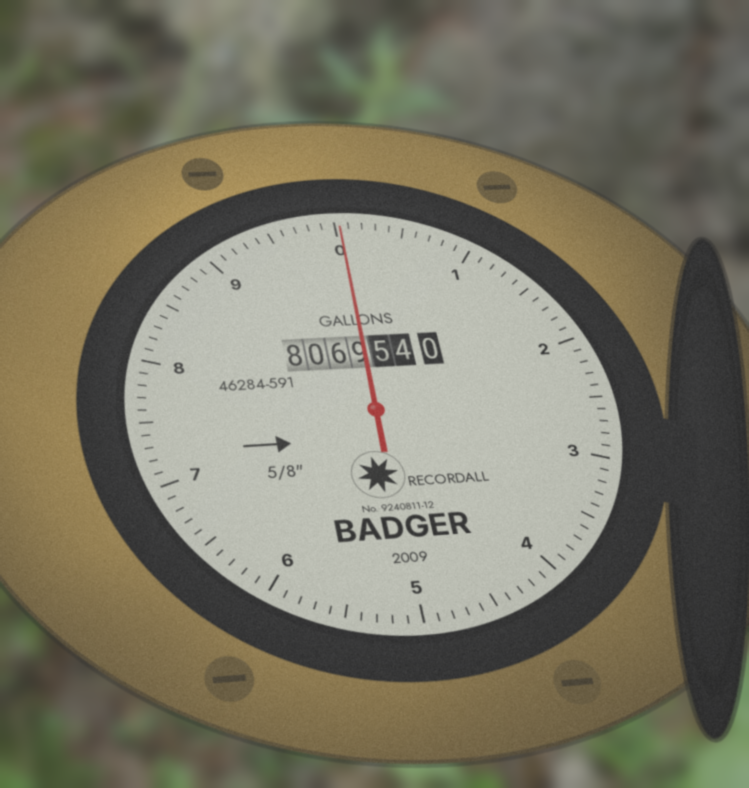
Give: 8069540.0 gal
